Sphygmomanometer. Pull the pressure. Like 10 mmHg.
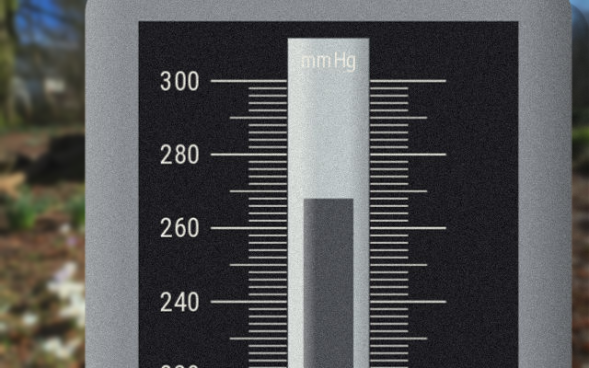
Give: 268 mmHg
